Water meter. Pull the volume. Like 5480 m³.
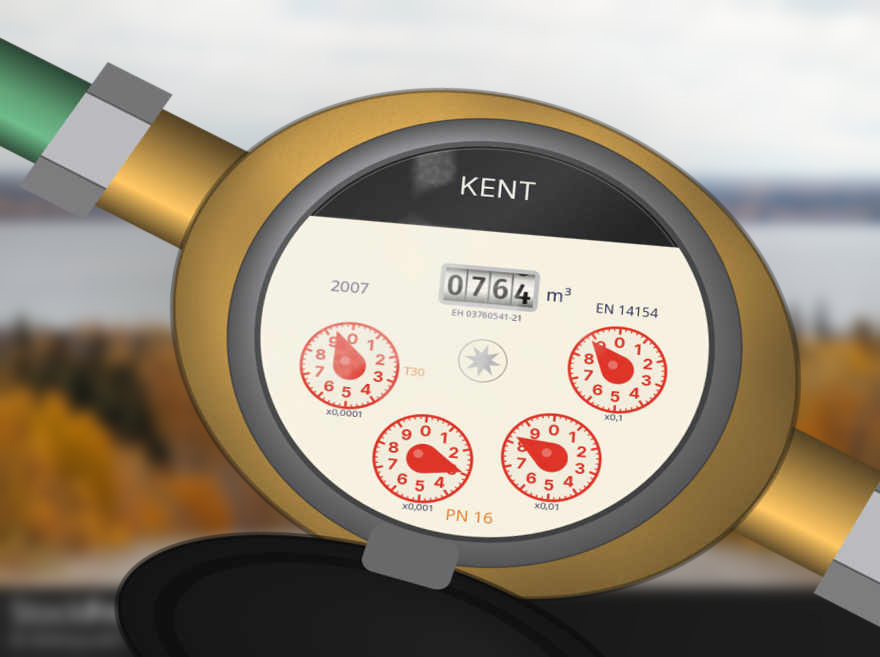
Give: 763.8829 m³
